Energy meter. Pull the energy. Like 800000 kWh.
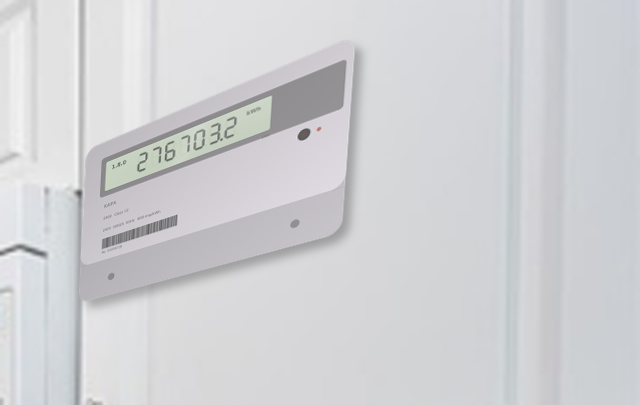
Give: 276703.2 kWh
